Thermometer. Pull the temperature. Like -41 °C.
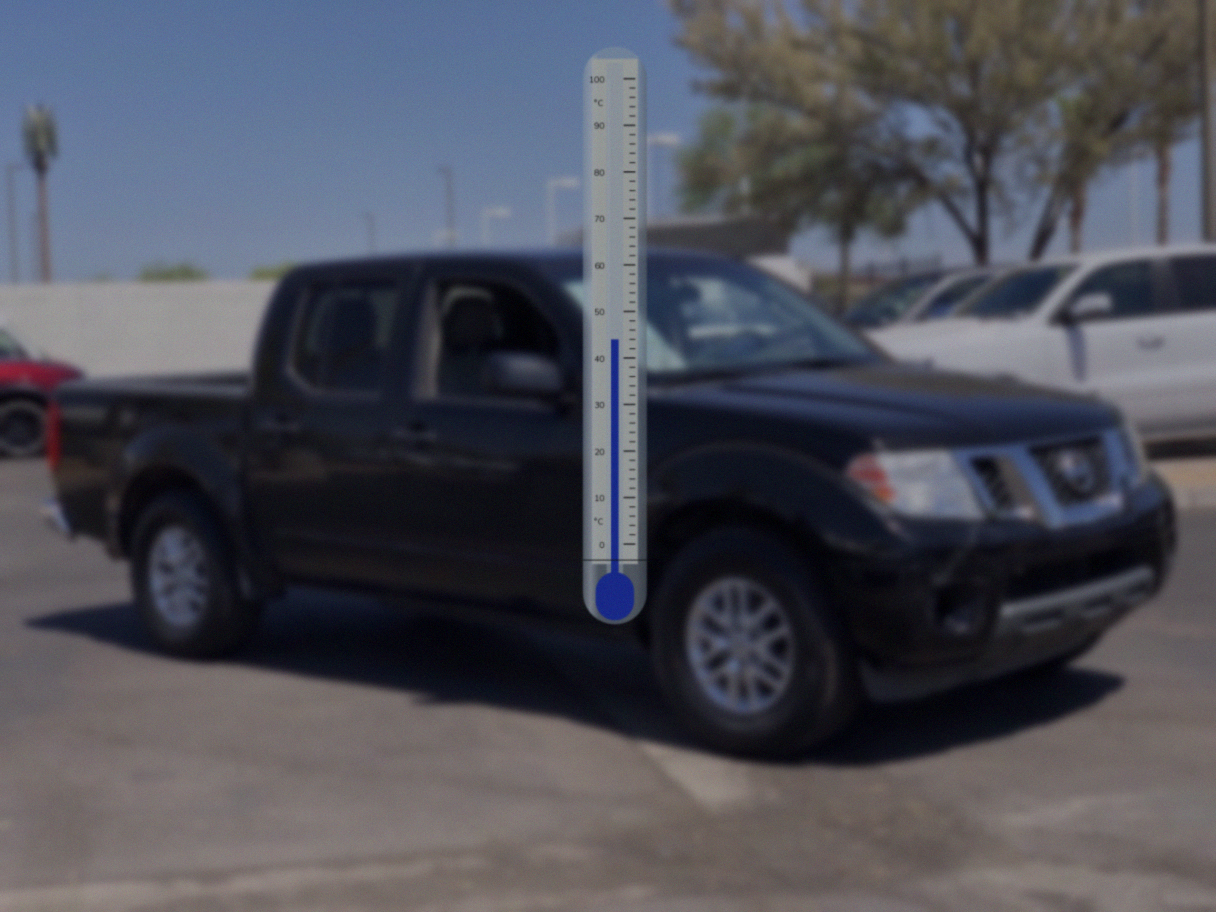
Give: 44 °C
